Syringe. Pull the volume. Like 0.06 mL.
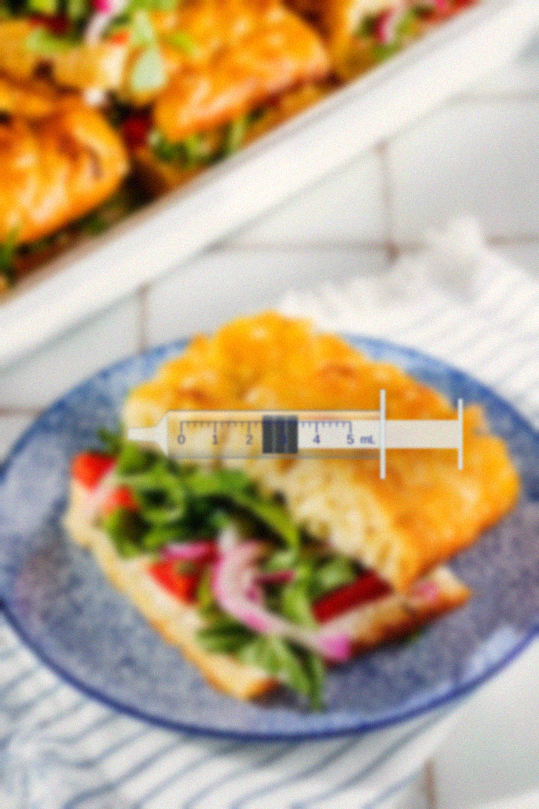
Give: 2.4 mL
